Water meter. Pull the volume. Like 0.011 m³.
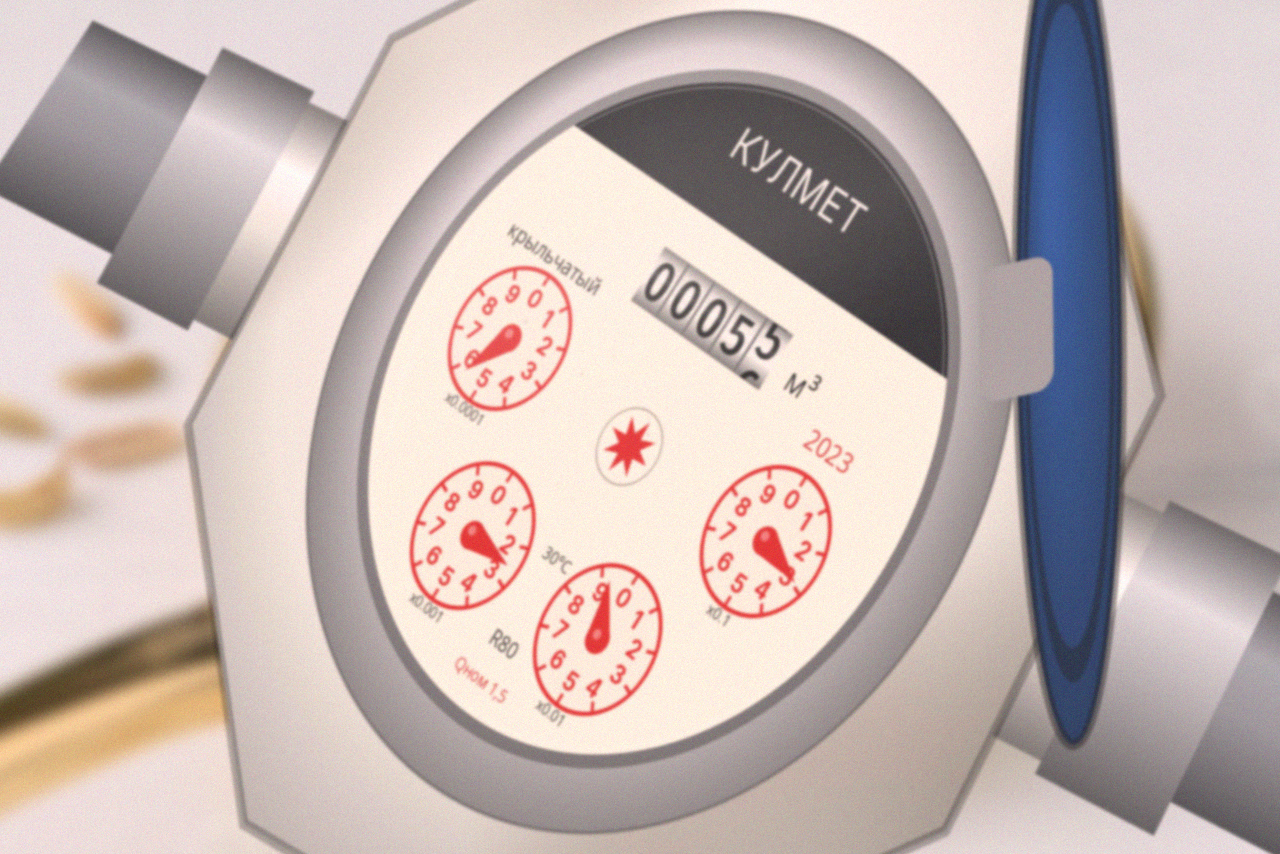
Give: 55.2925 m³
